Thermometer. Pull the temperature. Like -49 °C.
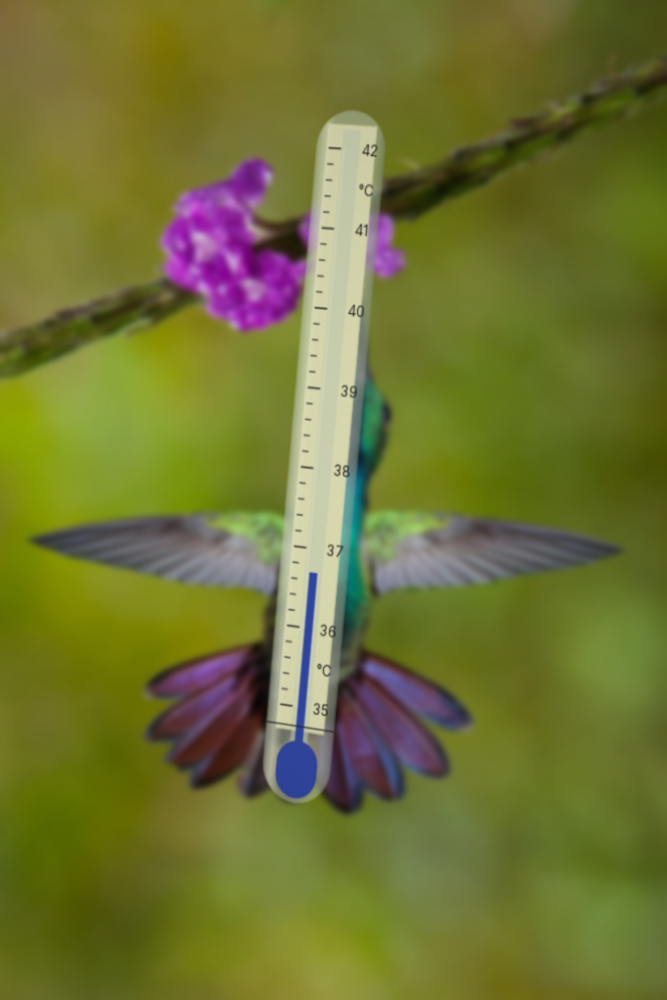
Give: 36.7 °C
